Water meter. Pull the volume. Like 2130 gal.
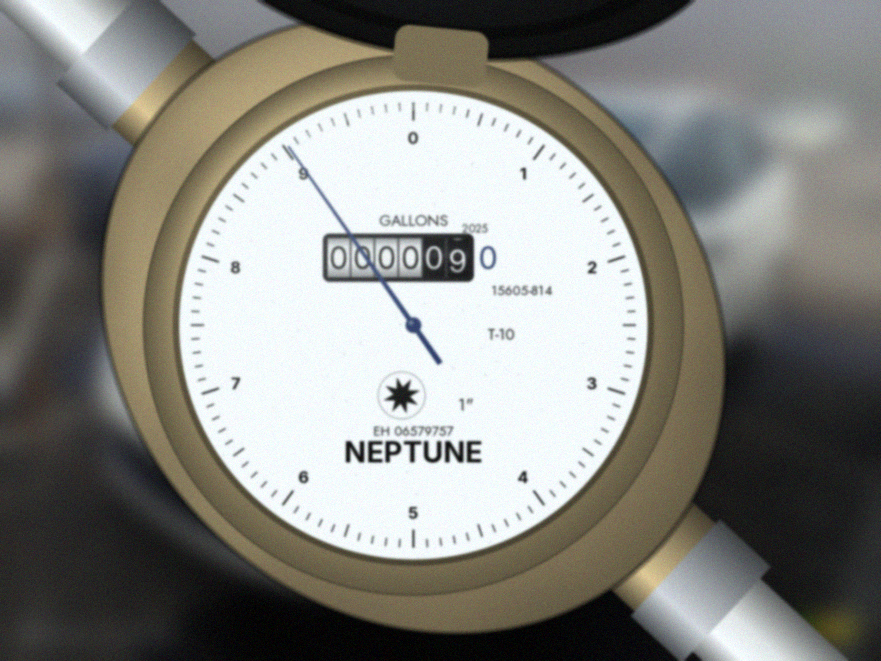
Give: 89.0 gal
